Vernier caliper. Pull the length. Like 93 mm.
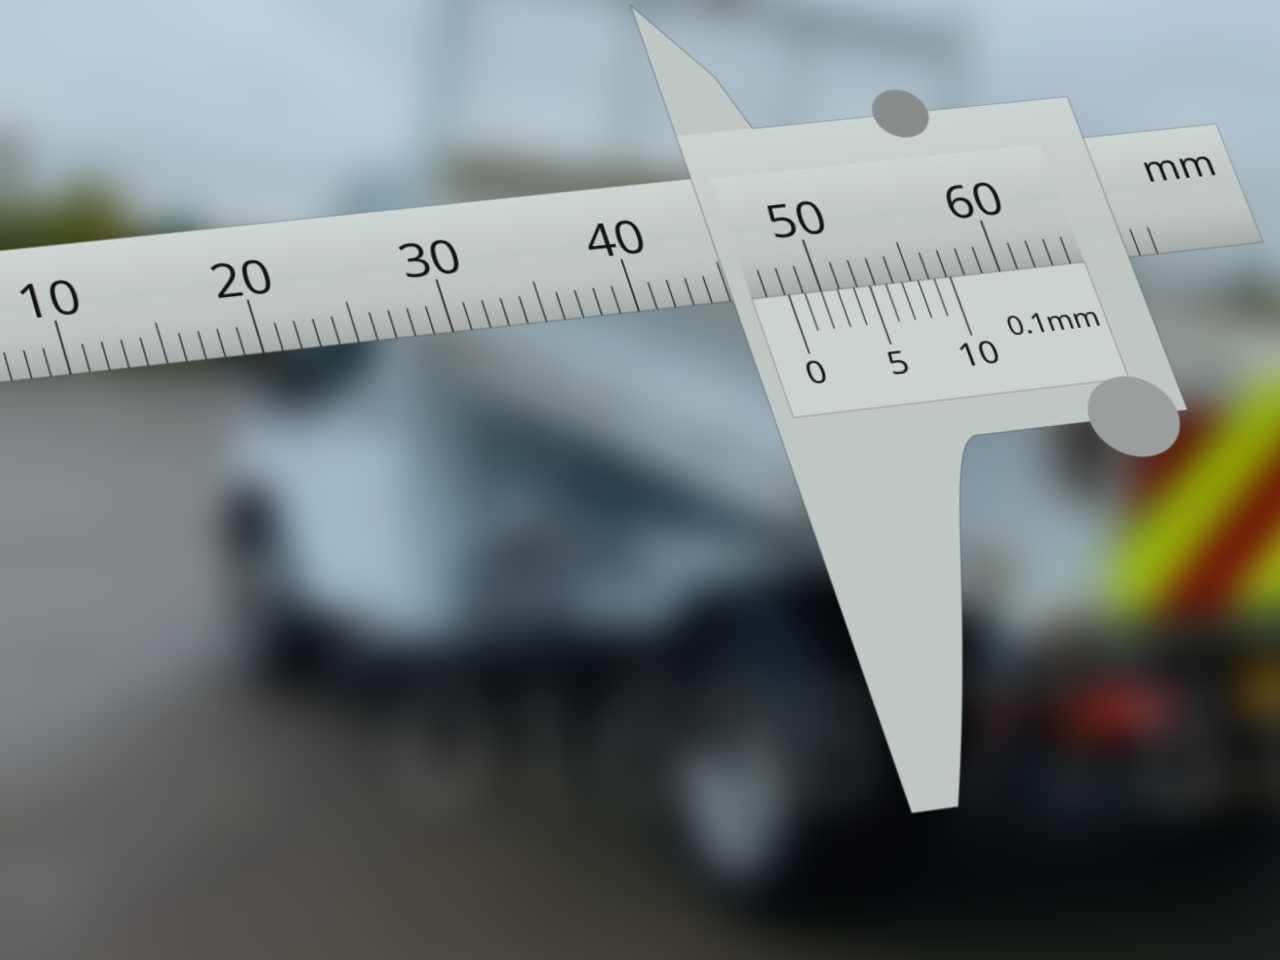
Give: 48.2 mm
